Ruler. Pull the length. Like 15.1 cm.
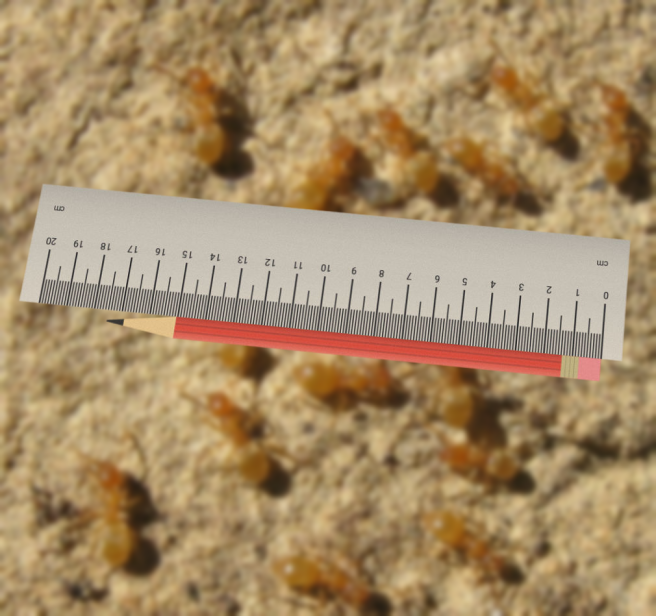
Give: 17.5 cm
